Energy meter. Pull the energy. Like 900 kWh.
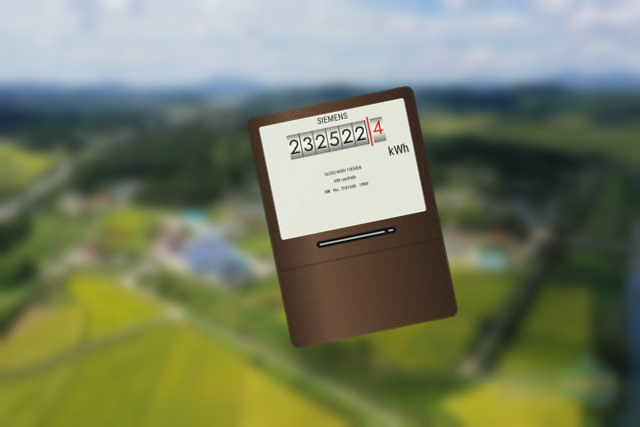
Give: 232522.4 kWh
